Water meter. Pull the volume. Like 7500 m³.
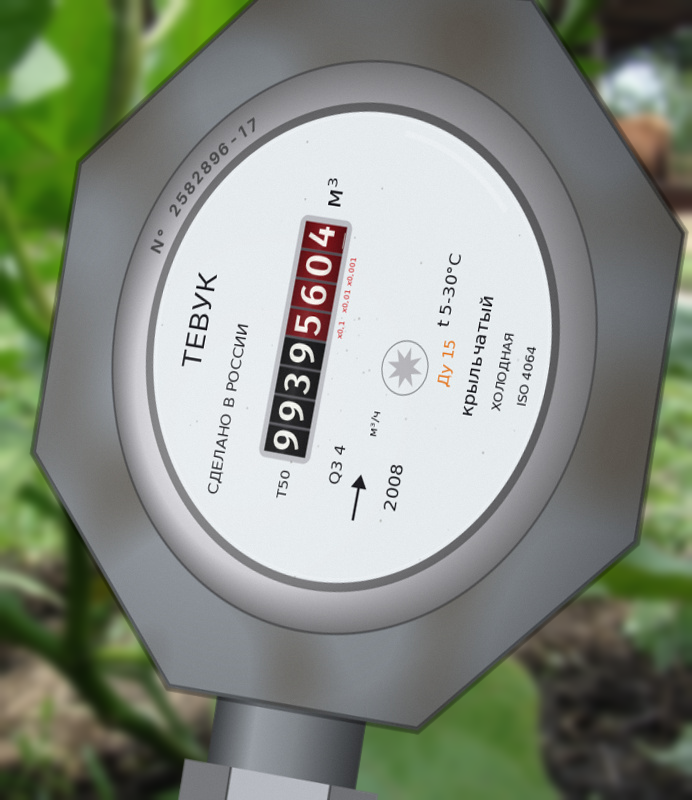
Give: 9939.5604 m³
